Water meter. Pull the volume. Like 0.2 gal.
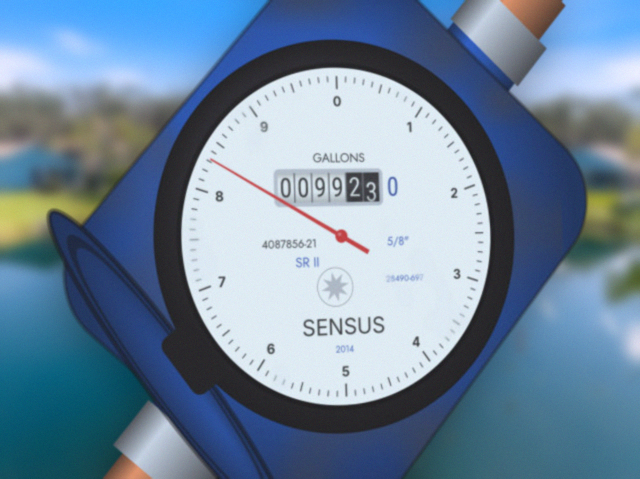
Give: 99228.3 gal
